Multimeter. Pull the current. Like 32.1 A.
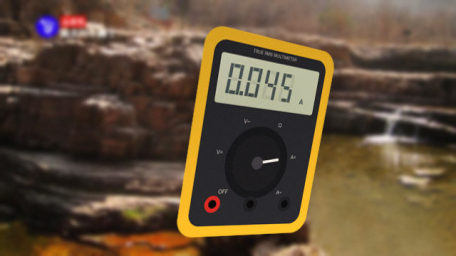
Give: 0.045 A
